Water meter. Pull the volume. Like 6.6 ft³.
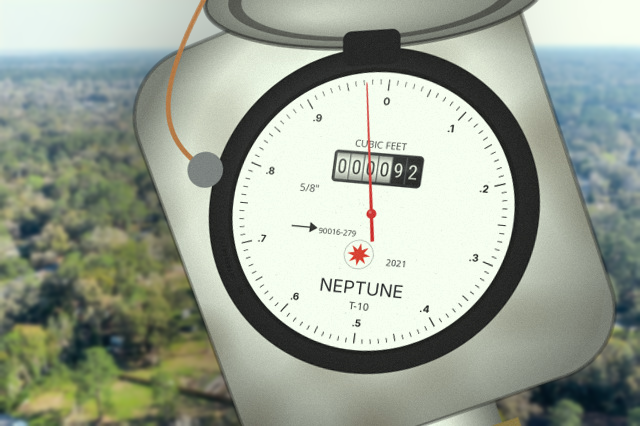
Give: 91.97 ft³
